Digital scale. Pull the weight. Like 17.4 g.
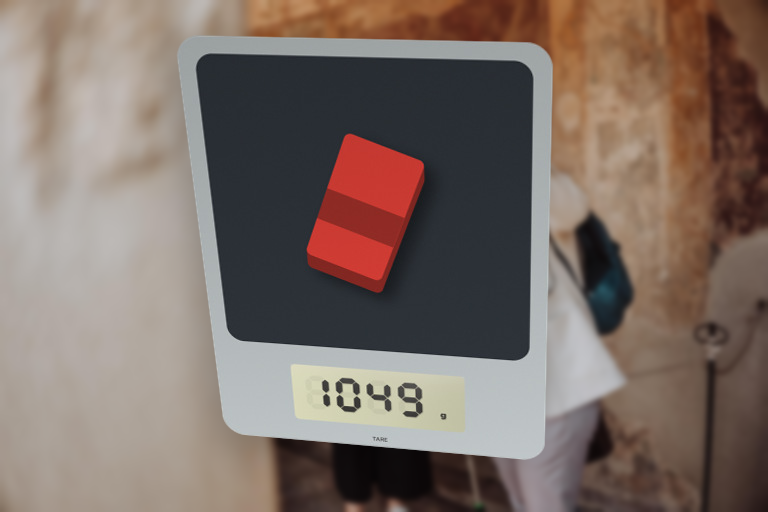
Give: 1049 g
